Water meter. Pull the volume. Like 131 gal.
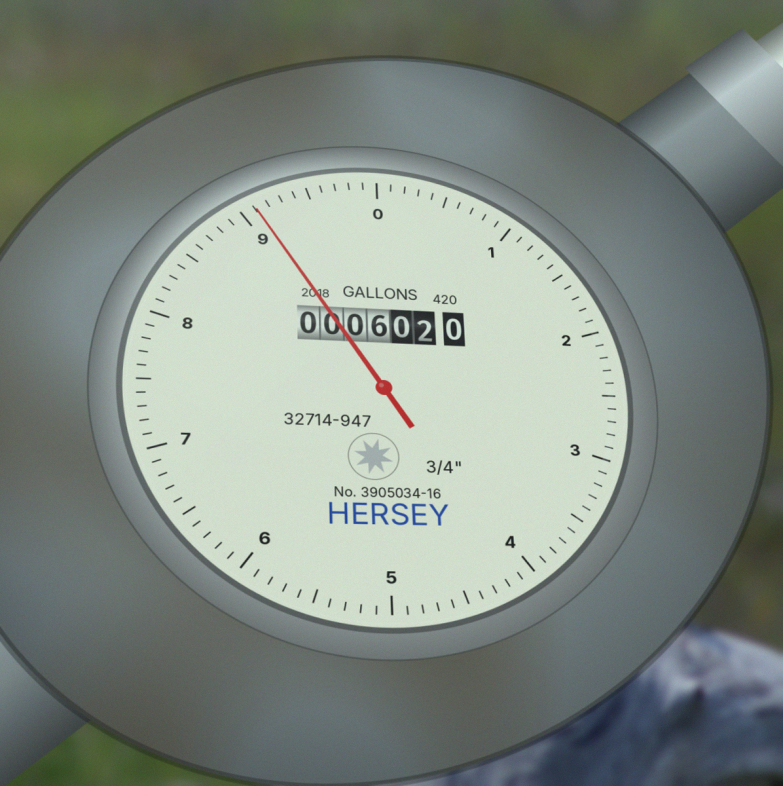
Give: 6019.1 gal
